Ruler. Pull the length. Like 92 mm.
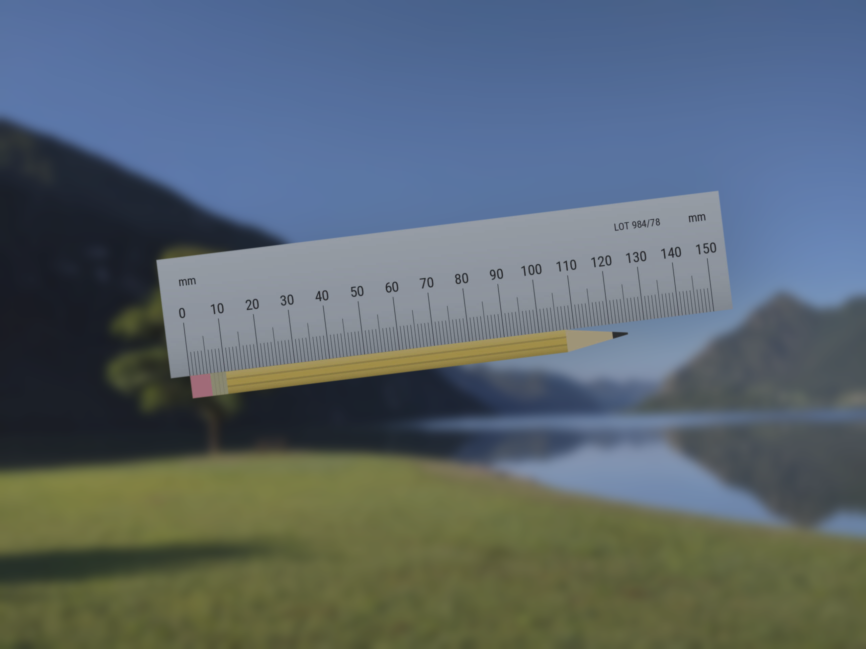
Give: 125 mm
